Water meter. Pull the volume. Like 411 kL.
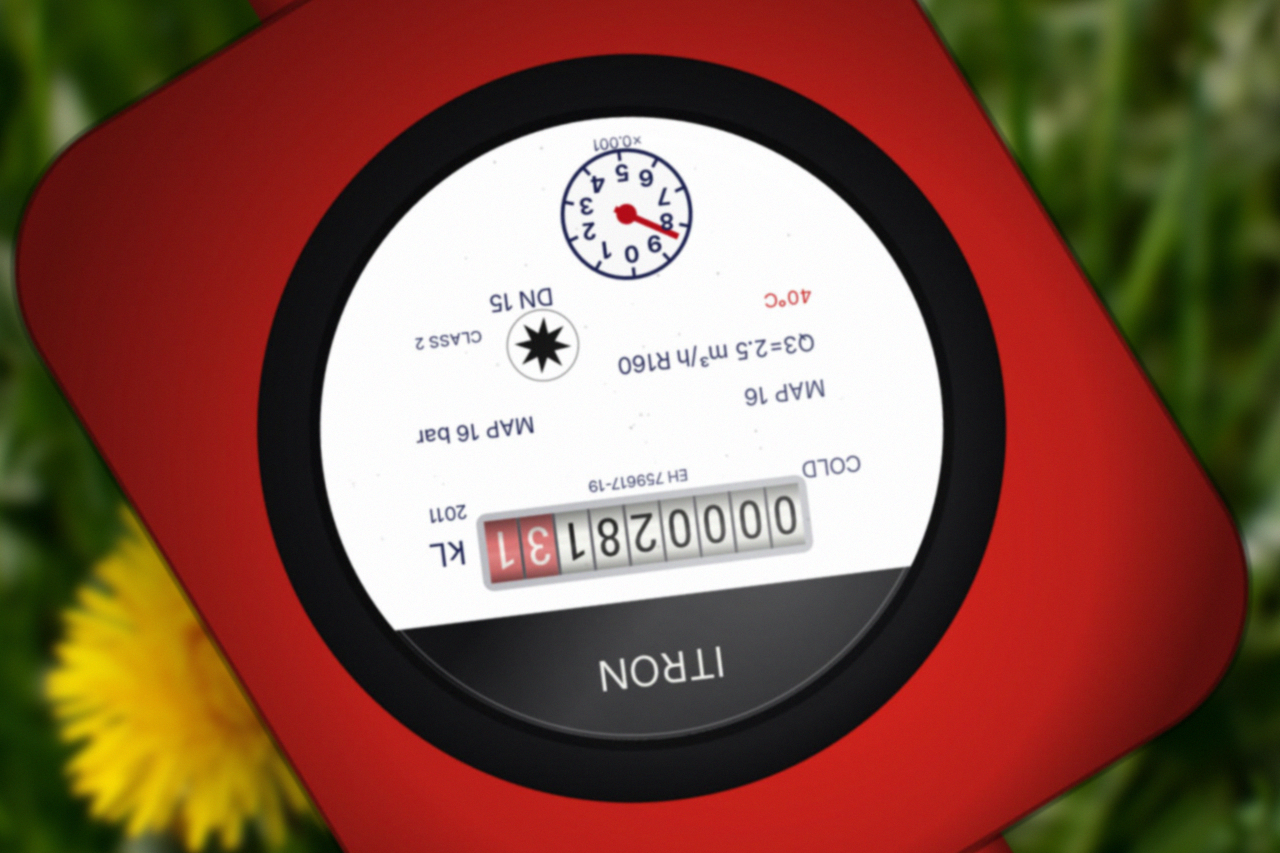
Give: 281.318 kL
